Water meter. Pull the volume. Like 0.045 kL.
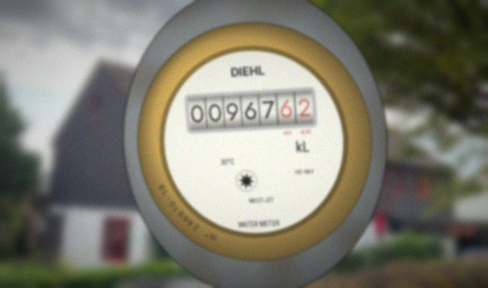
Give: 967.62 kL
